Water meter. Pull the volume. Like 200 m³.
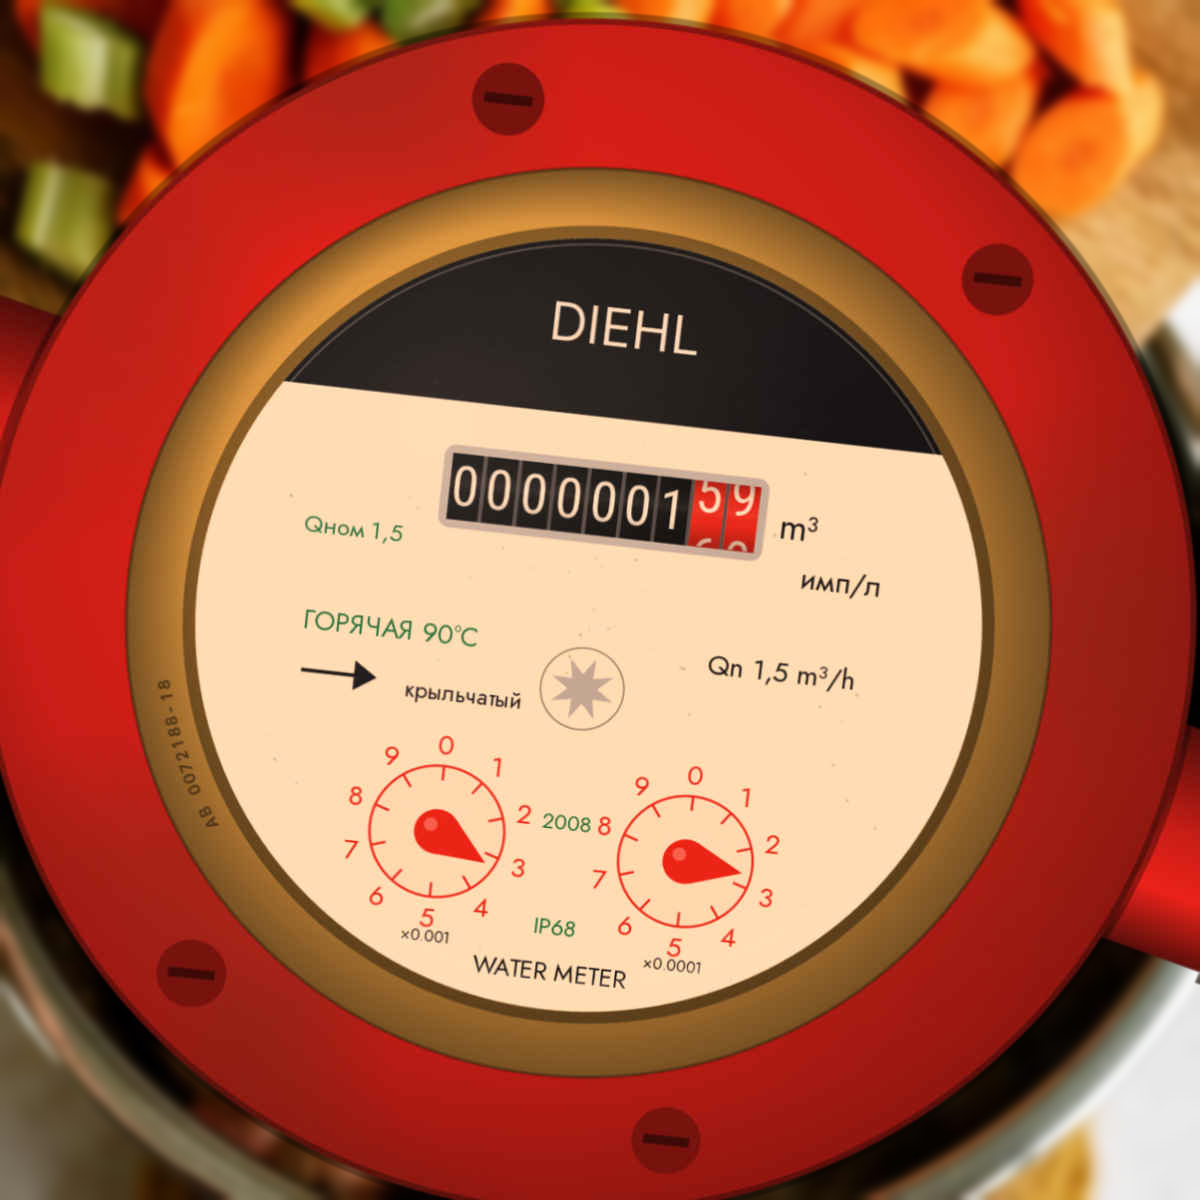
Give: 1.5932 m³
